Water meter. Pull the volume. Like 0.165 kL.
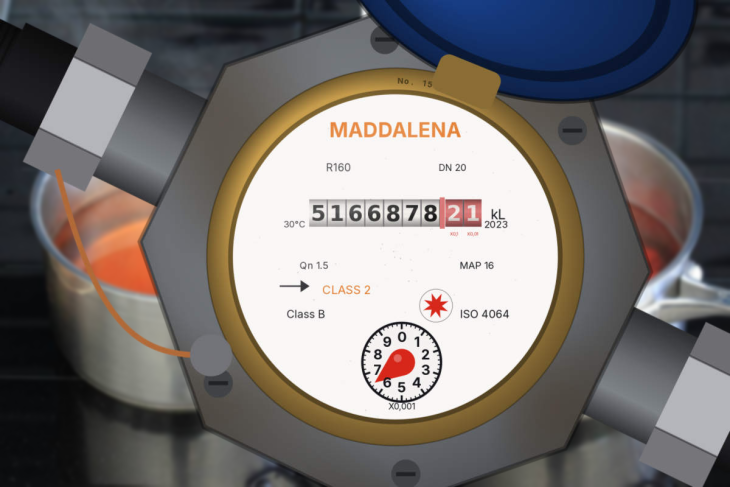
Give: 5166878.216 kL
